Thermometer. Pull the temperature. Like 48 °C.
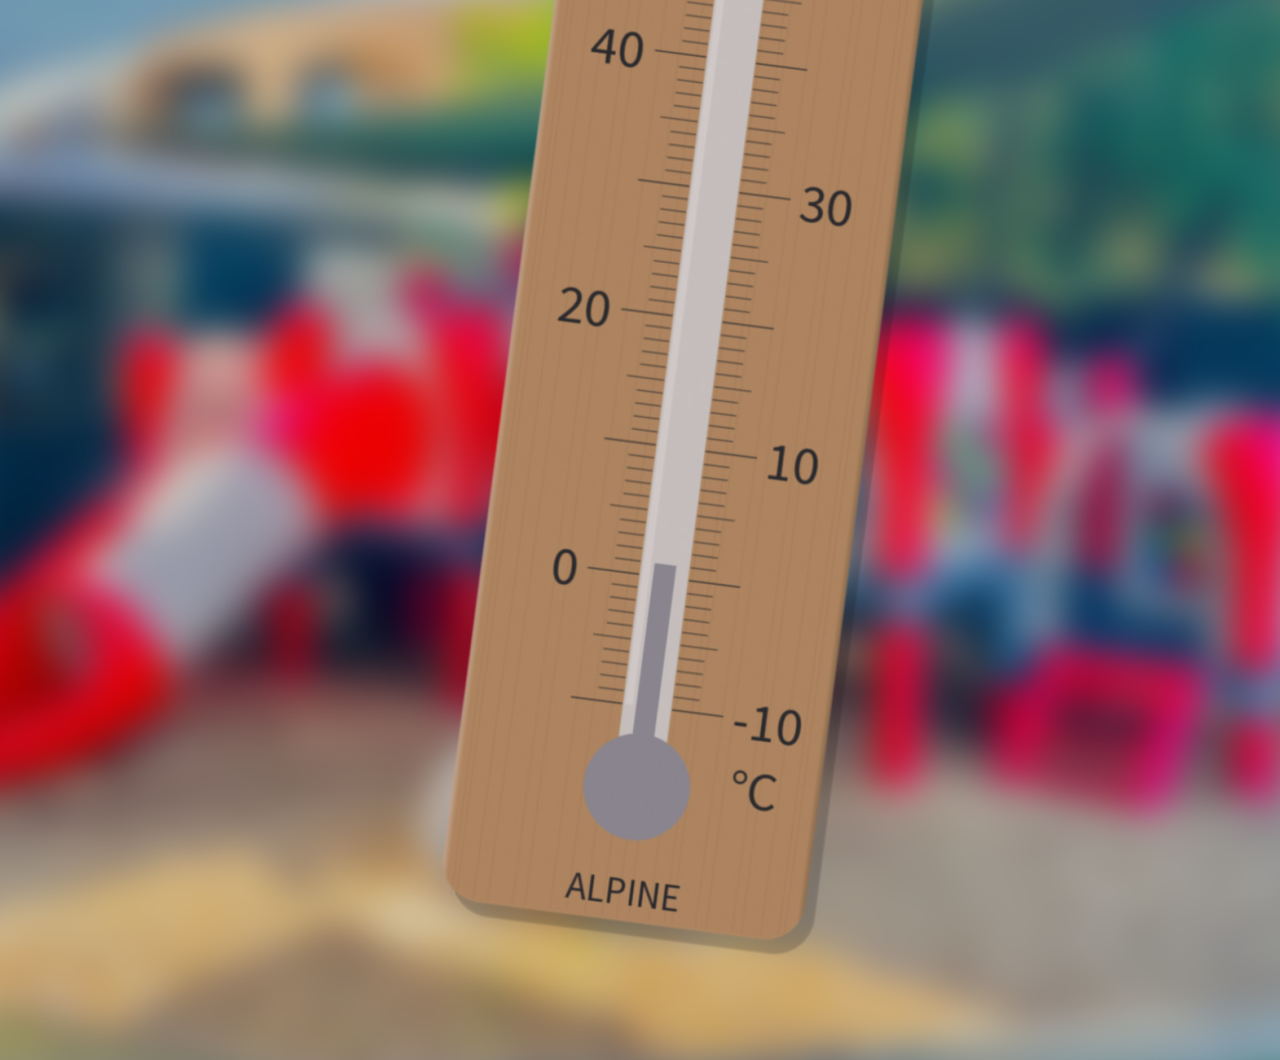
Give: 1 °C
